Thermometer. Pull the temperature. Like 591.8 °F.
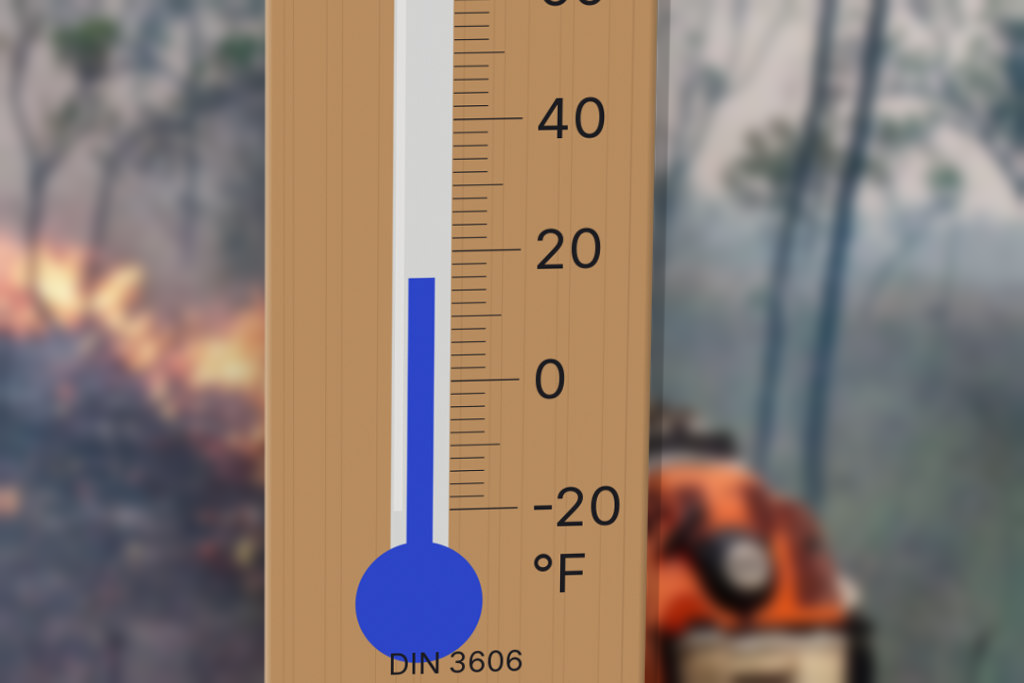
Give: 16 °F
